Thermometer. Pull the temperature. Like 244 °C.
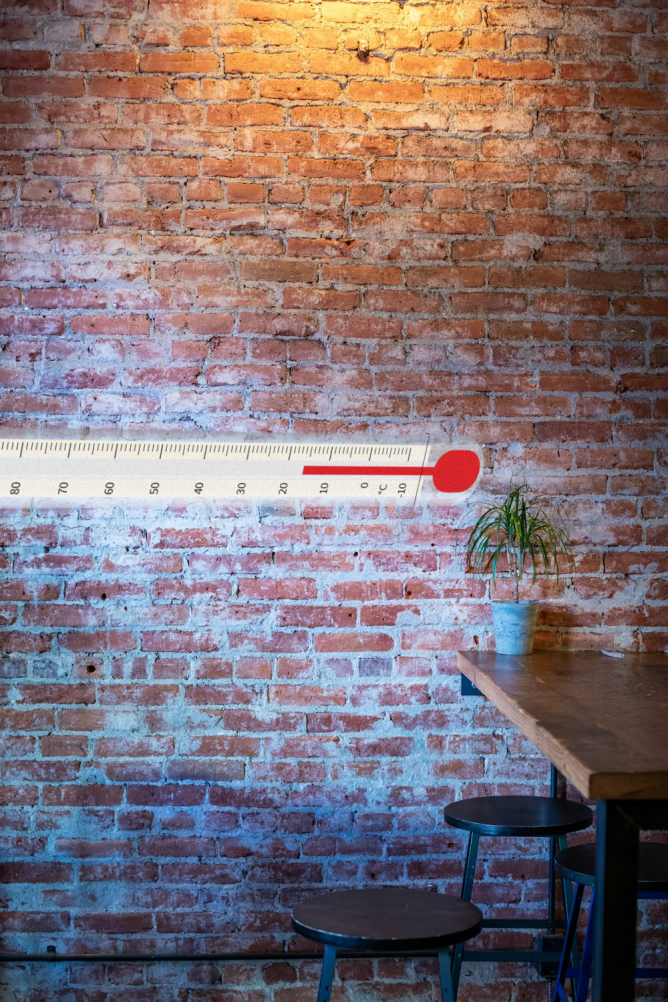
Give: 16 °C
